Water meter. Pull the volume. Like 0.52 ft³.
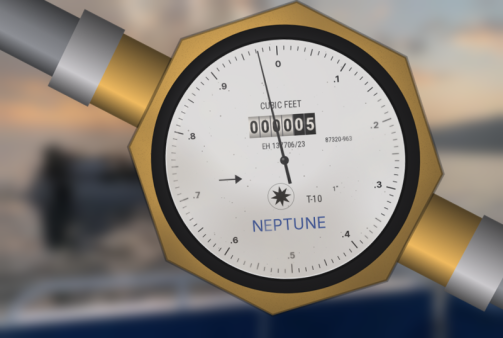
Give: 4.97 ft³
